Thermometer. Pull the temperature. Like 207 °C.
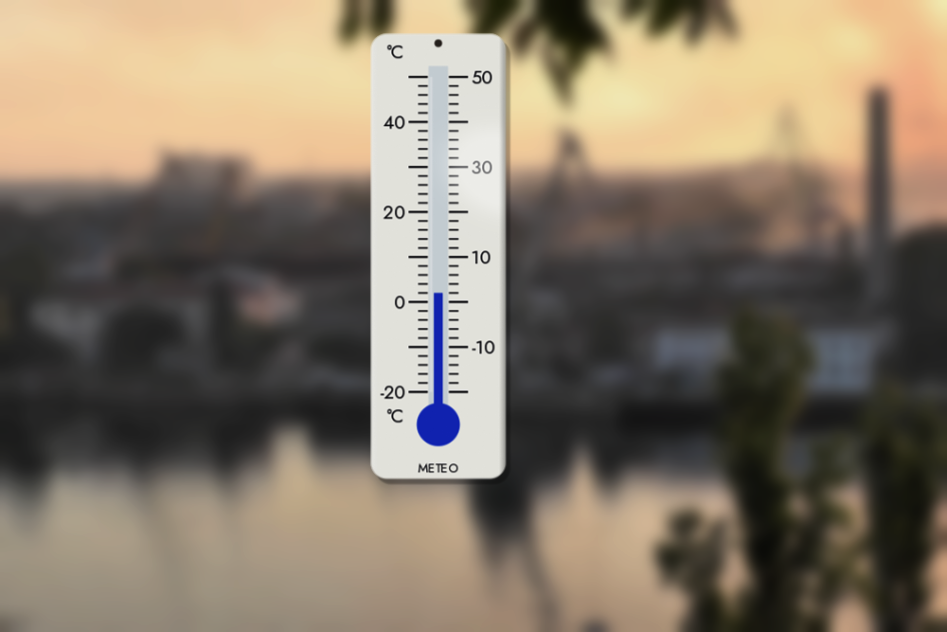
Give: 2 °C
